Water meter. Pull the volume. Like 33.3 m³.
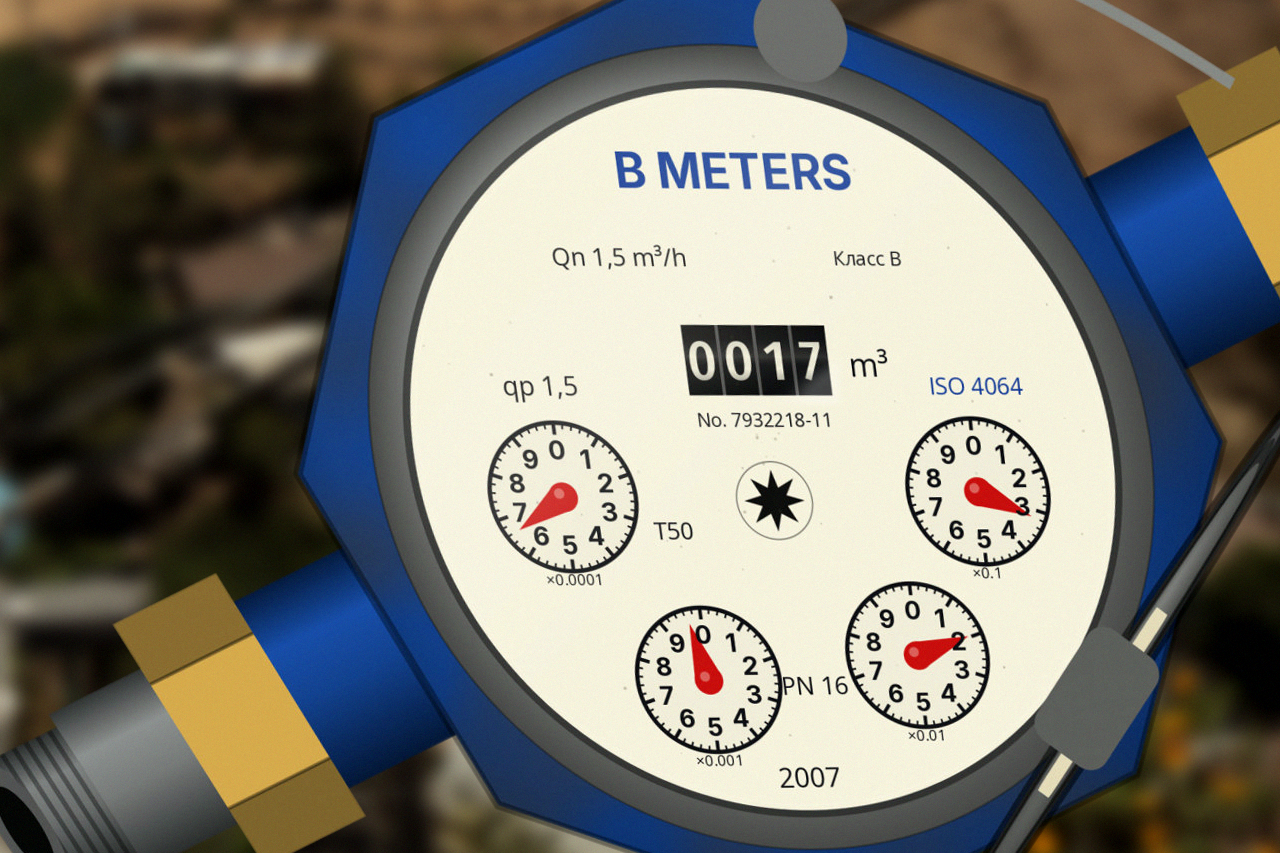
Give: 17.3196 m³
